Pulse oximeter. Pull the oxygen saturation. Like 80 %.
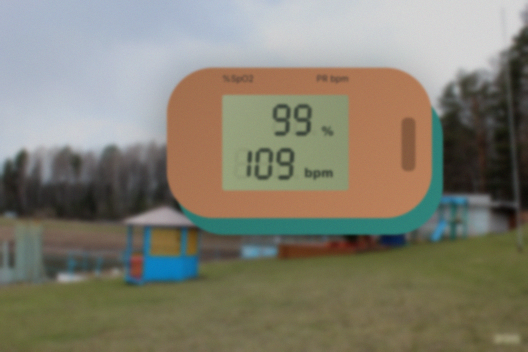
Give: 99 %
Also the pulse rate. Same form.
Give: 109 bpm
